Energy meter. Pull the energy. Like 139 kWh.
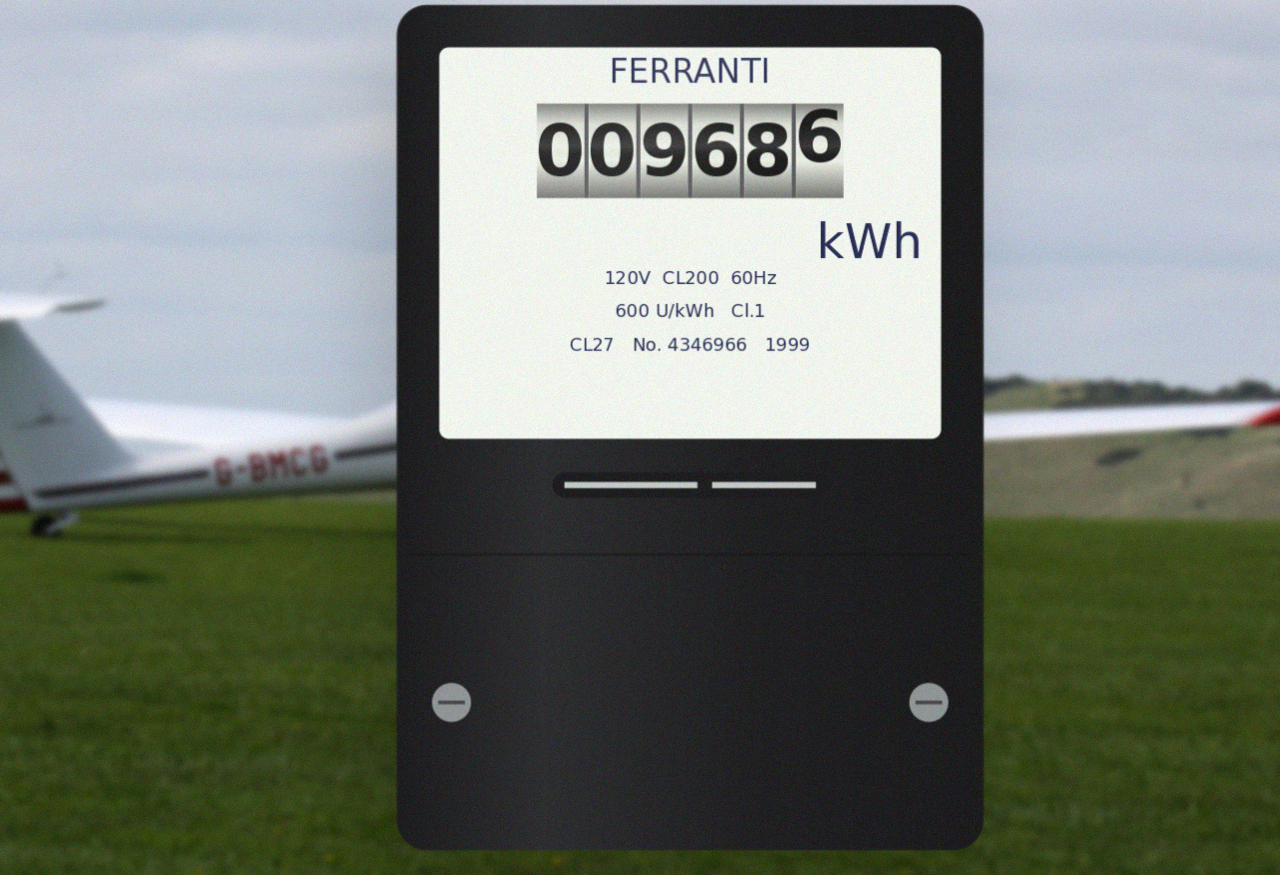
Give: 9686 kWh
